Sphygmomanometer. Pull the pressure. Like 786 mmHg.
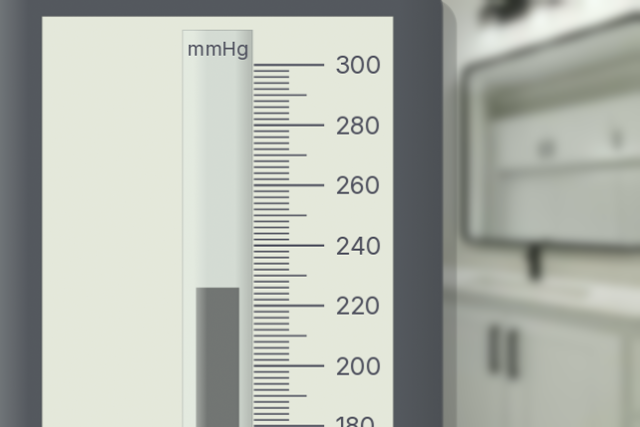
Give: 226 mmHg
